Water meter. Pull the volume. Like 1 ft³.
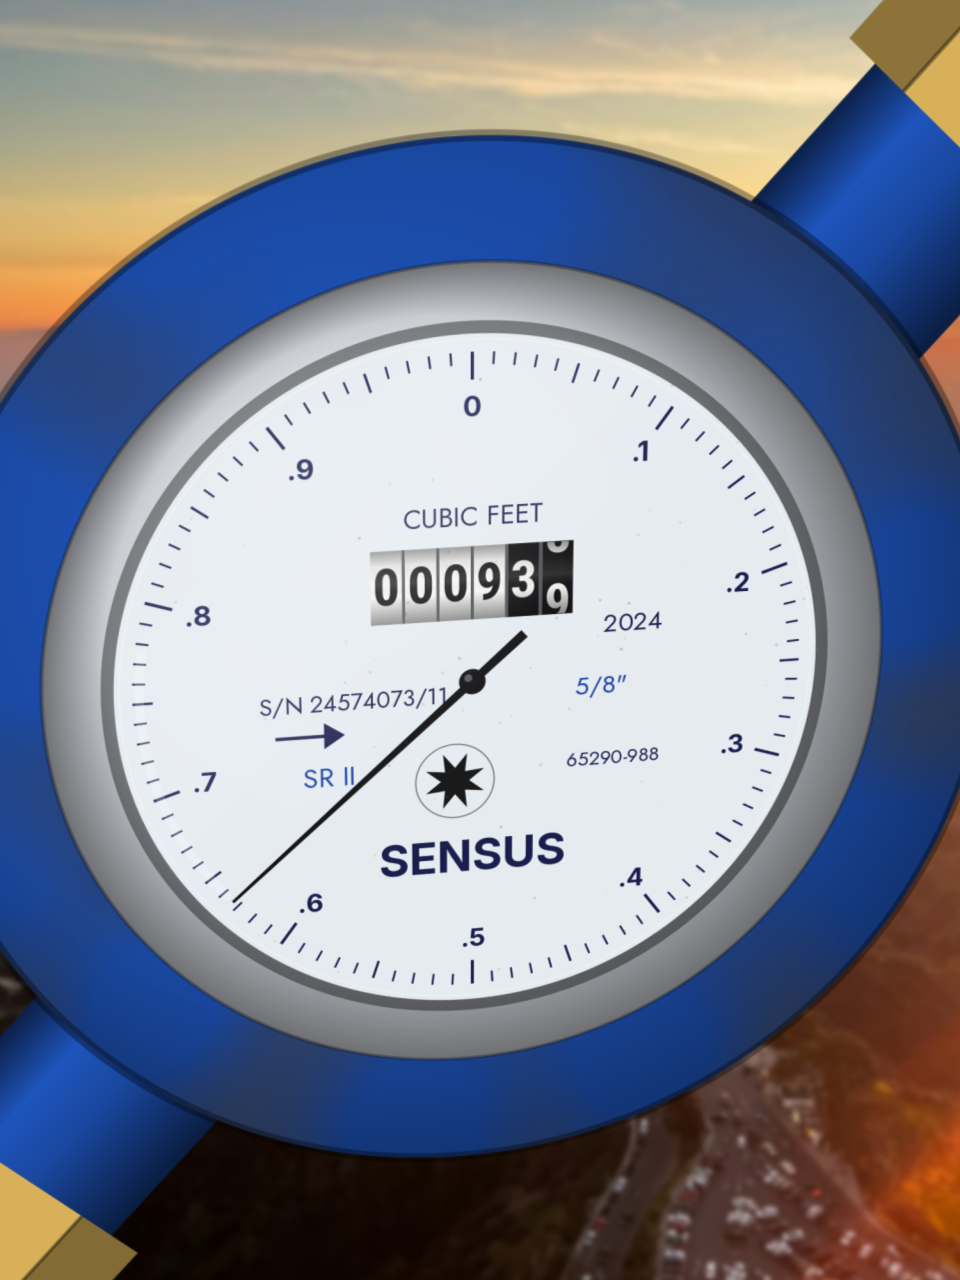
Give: 938.63 ft³
